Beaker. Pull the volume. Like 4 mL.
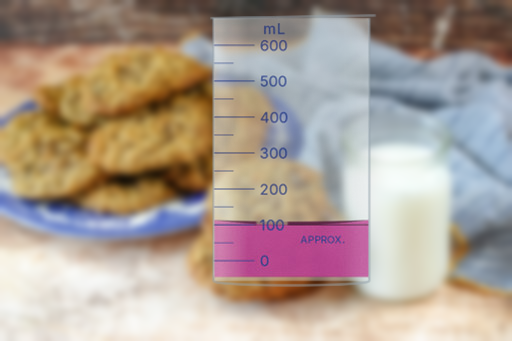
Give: 100 mL
